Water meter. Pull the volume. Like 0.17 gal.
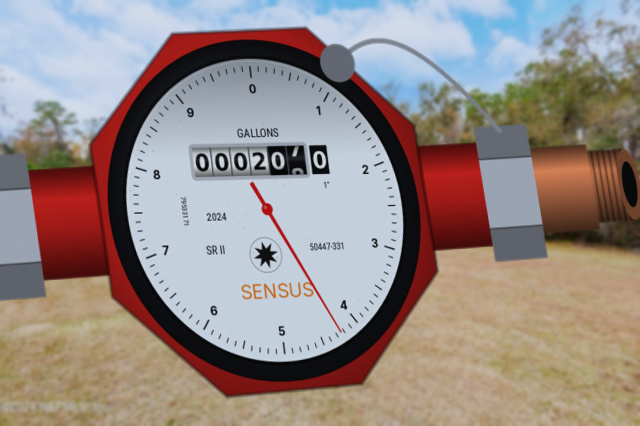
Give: 2074.2 gal
